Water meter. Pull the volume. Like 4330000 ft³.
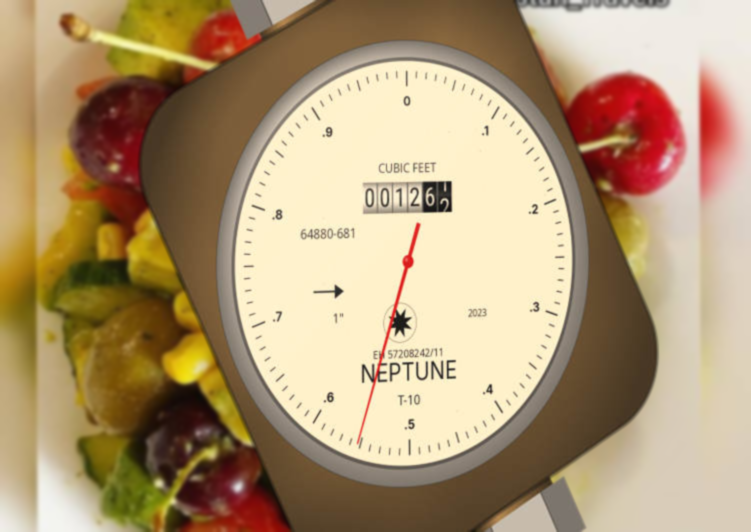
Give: 1261.55 ft³
